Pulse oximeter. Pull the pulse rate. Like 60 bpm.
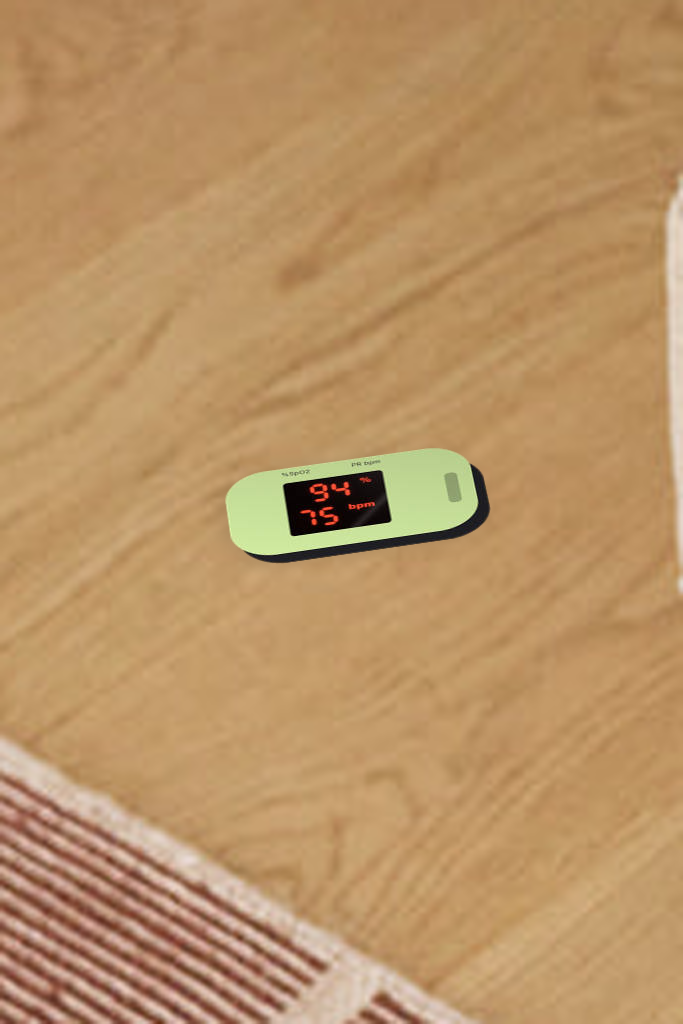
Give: 75 bpm
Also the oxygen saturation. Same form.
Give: 94 %
